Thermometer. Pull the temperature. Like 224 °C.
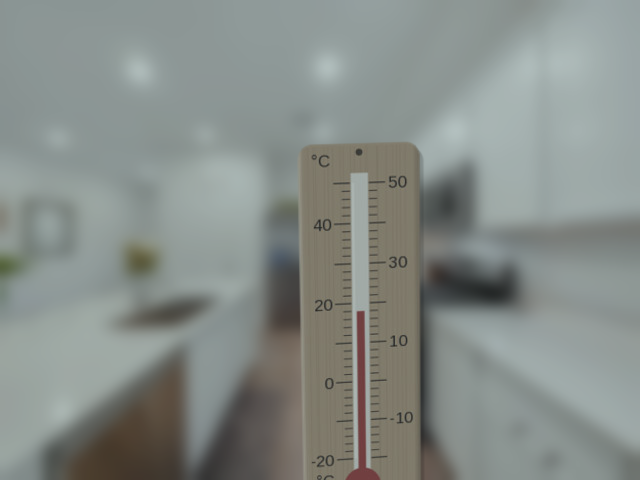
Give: 18 °C
